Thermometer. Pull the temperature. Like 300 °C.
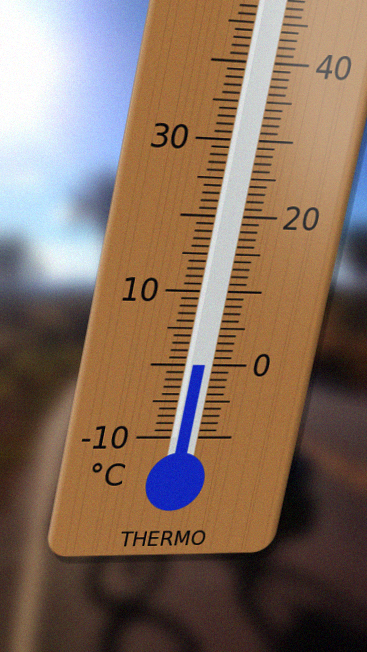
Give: 0 °C
